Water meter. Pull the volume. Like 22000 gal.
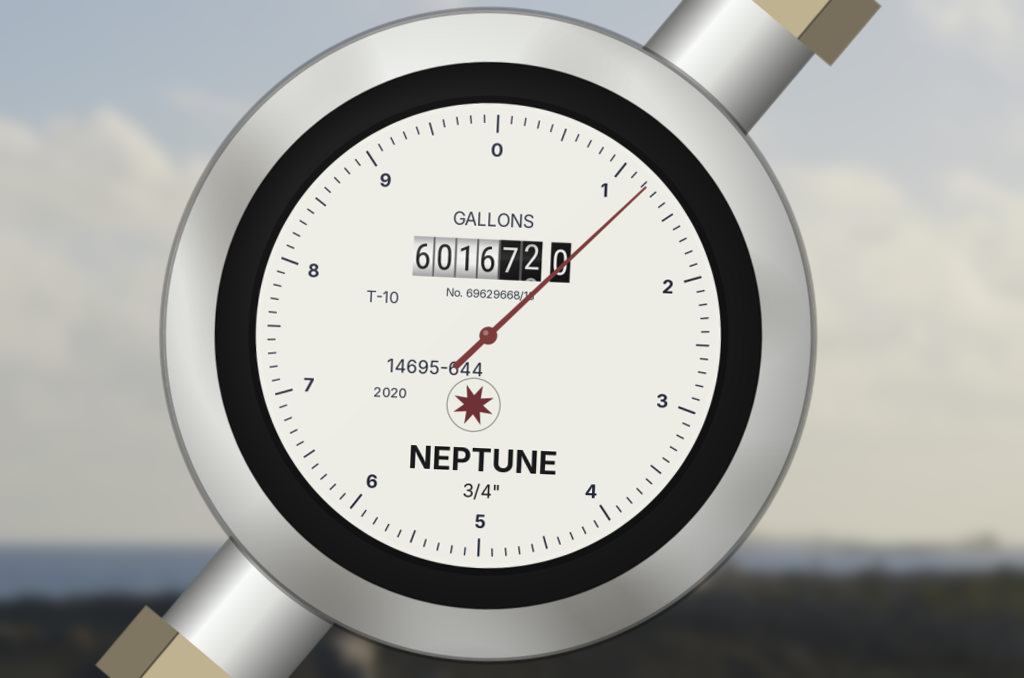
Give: 6016721.2 gal
